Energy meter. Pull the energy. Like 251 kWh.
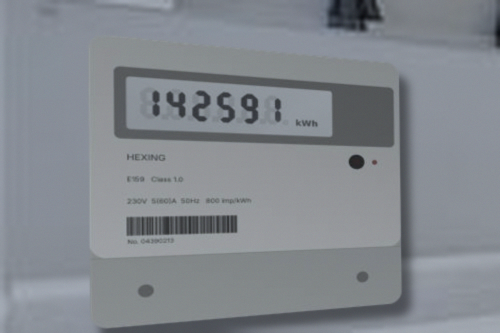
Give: 142591 kWh
